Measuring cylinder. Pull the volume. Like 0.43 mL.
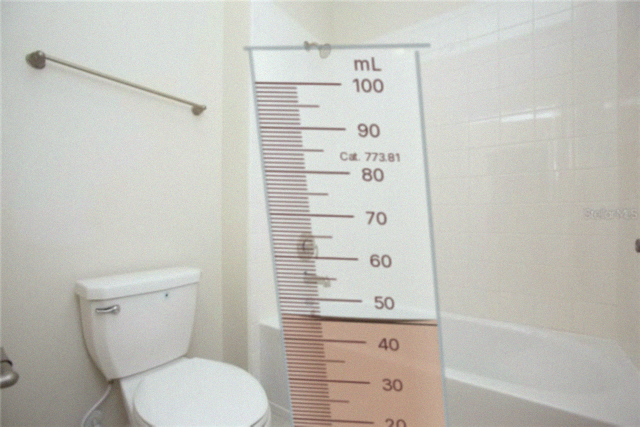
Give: 45 mL
